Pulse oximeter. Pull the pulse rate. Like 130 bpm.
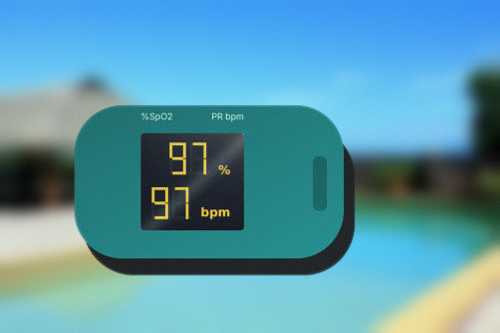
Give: 97 bpm
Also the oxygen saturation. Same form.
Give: 97 %
